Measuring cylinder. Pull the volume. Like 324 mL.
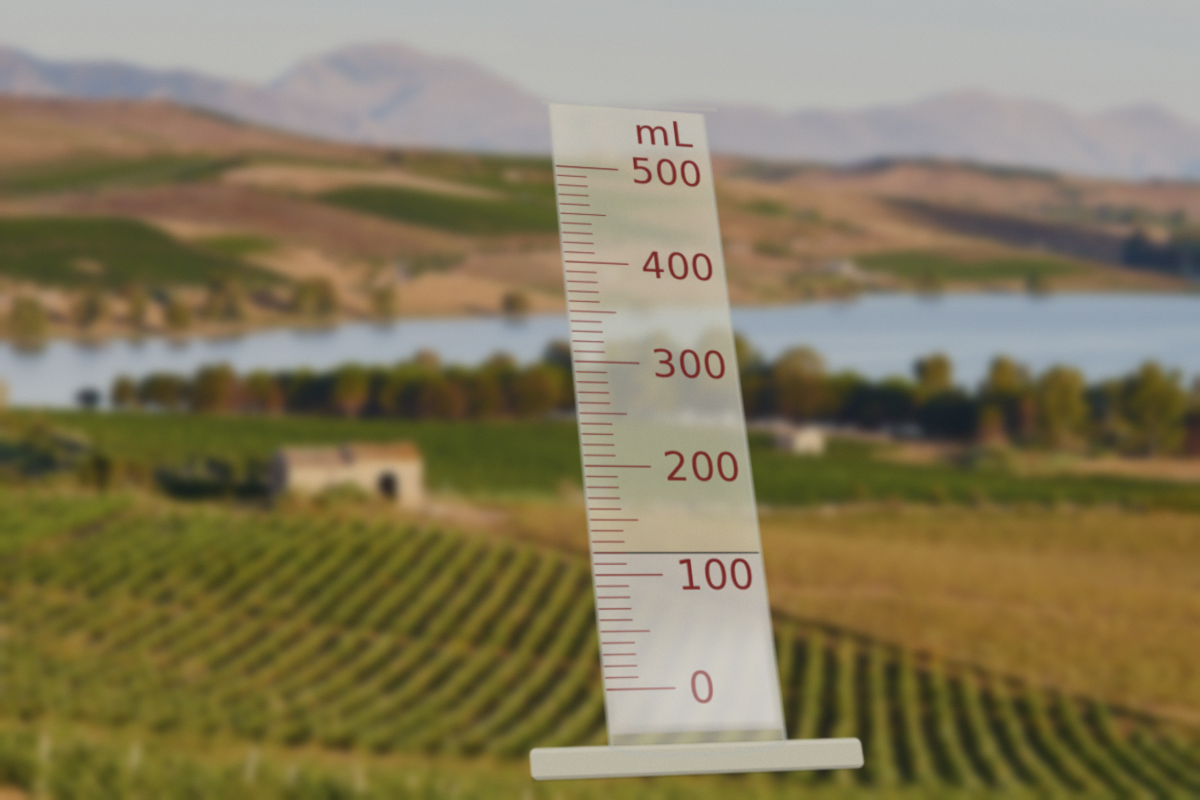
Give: 120 mL
